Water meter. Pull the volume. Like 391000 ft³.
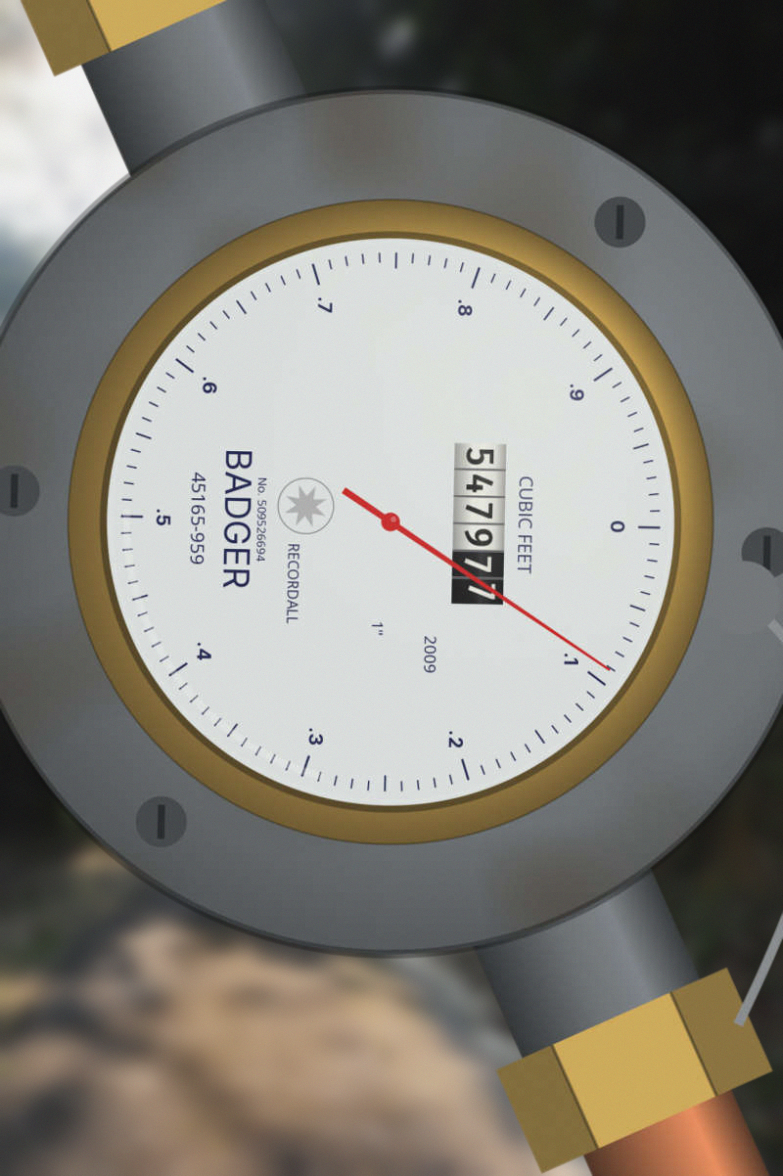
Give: 547977.09 ft³
